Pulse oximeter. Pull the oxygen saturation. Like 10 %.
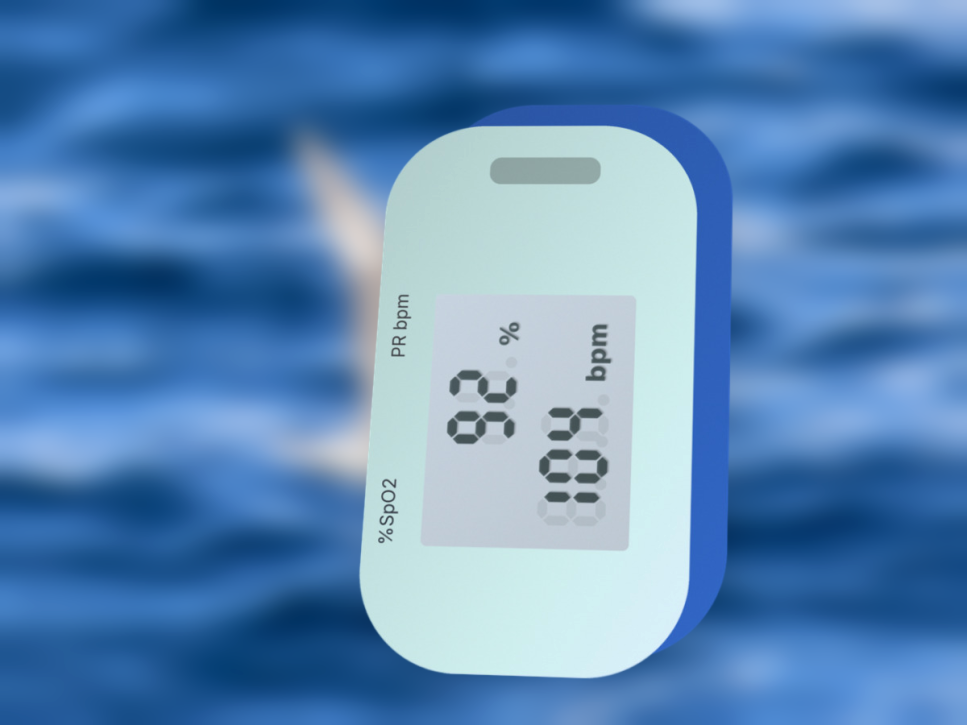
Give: 92 %
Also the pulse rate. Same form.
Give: 104 bpm
